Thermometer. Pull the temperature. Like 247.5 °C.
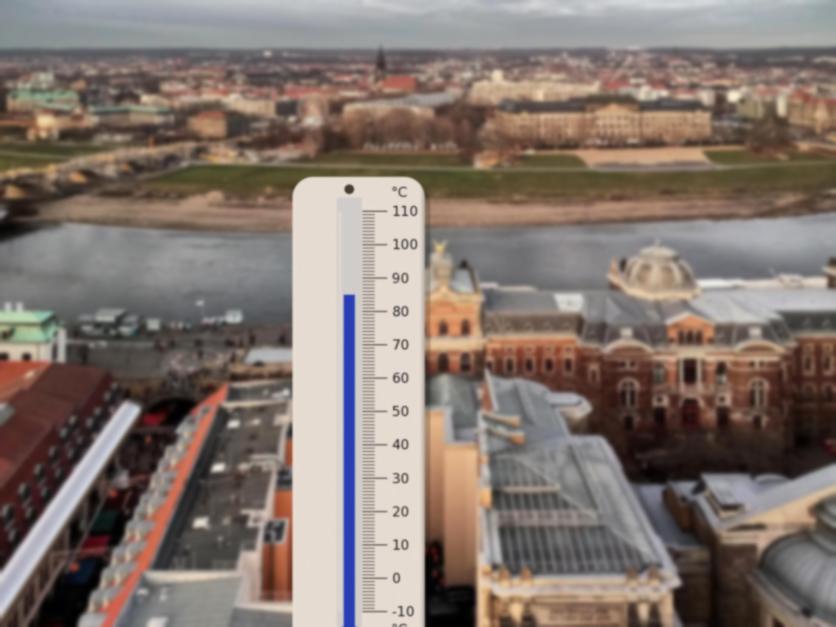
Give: 85 °C
